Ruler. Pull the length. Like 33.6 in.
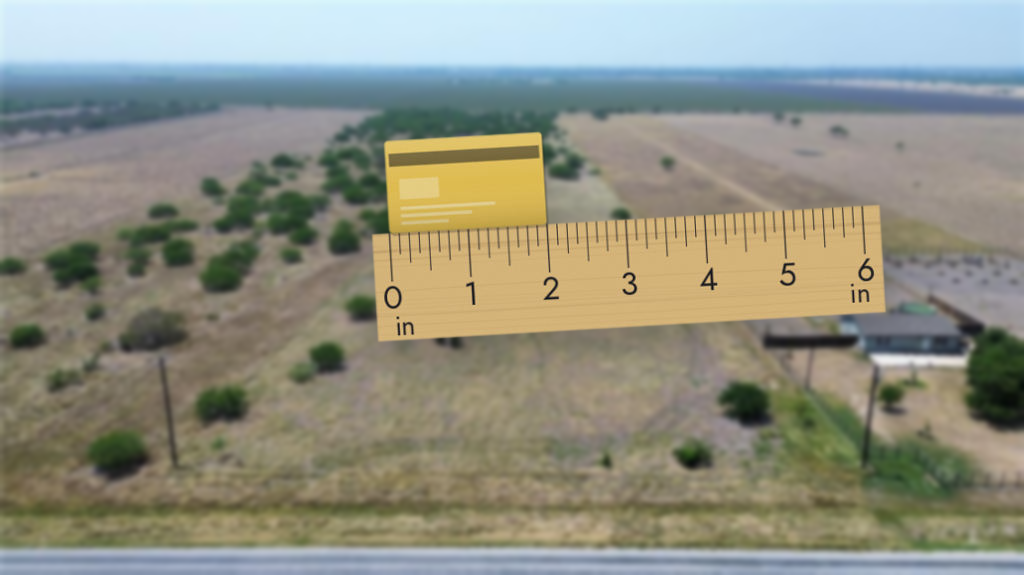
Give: 2 in
